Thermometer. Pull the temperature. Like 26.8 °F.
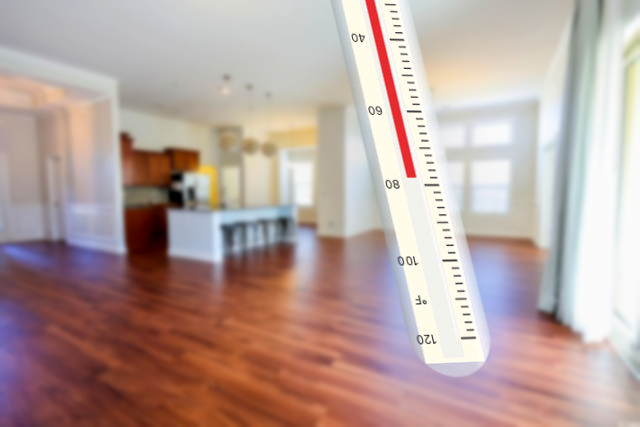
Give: 78 °F
